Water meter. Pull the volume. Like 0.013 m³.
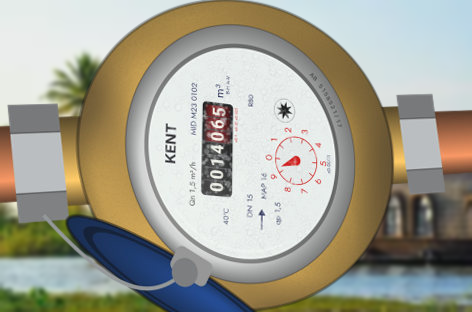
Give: 14.0649 m³
